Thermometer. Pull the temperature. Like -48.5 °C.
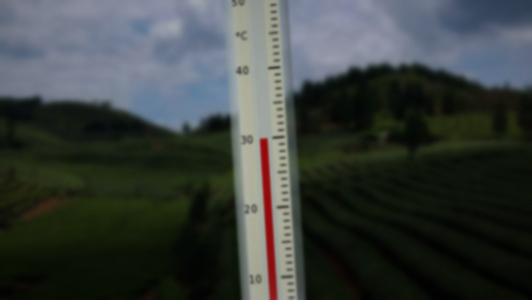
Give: 30 °C
